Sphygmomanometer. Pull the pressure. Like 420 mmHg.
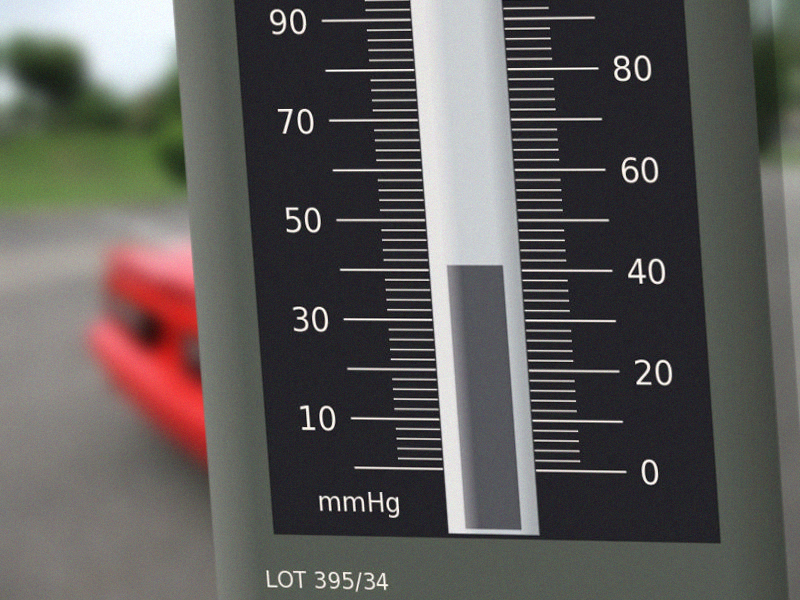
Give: 41 mmHg
